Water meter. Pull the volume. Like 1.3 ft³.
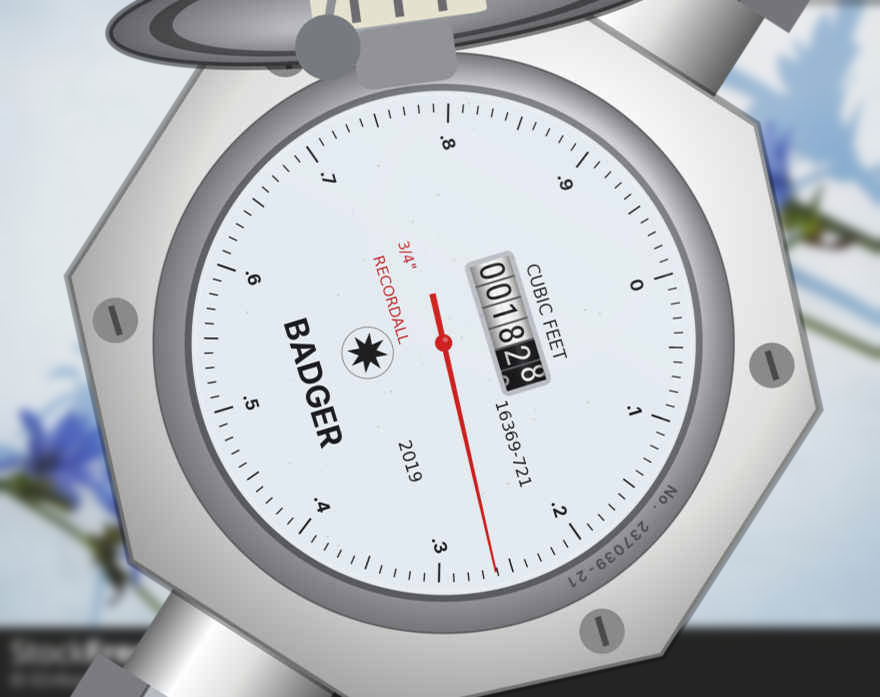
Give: 1828.26 ft³
